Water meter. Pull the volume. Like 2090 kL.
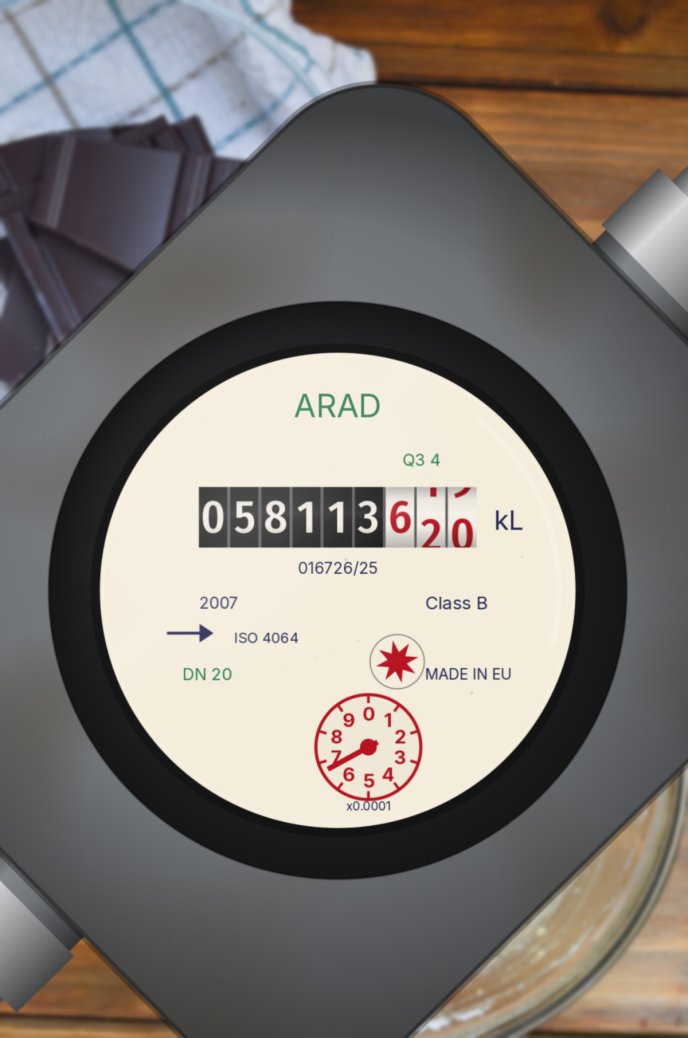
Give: 58113.6196 kL
